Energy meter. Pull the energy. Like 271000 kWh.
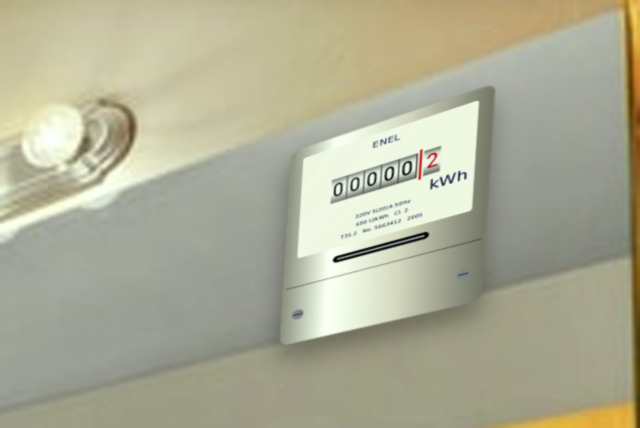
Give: 0.2 kWh
